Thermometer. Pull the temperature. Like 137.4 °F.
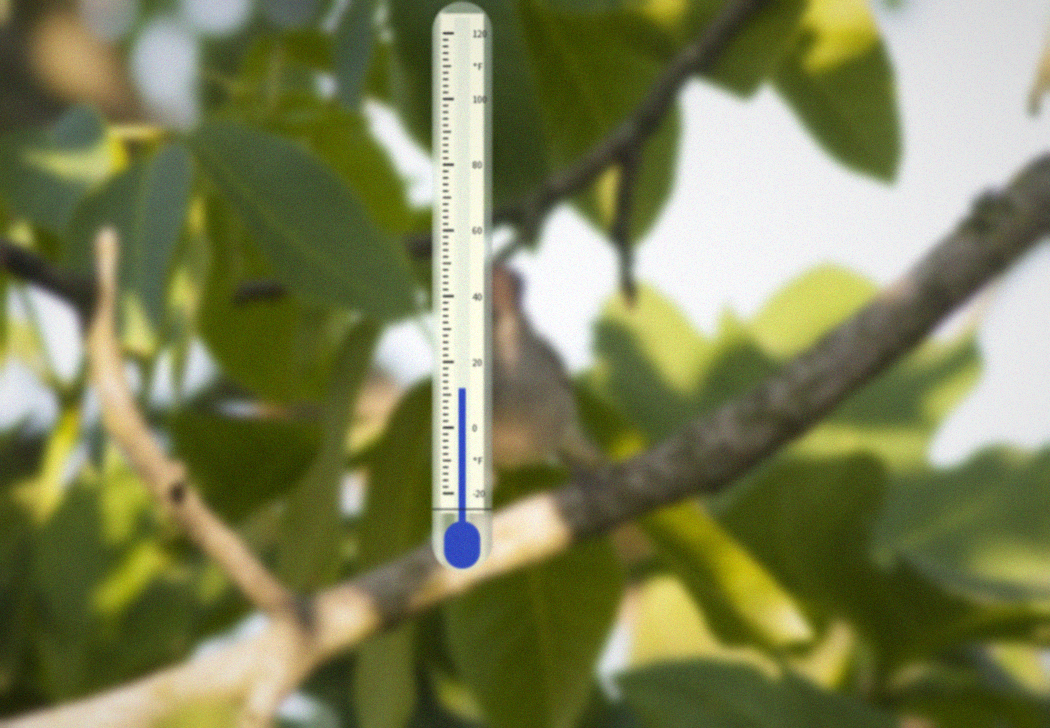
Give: 12 °F
